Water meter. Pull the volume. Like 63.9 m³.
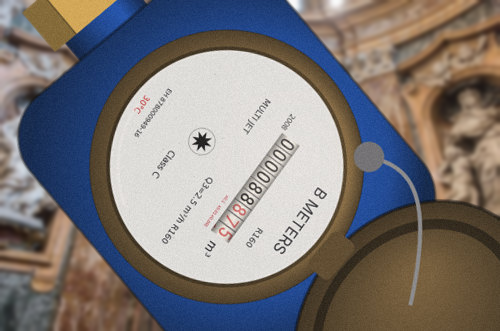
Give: 88.875 m³
